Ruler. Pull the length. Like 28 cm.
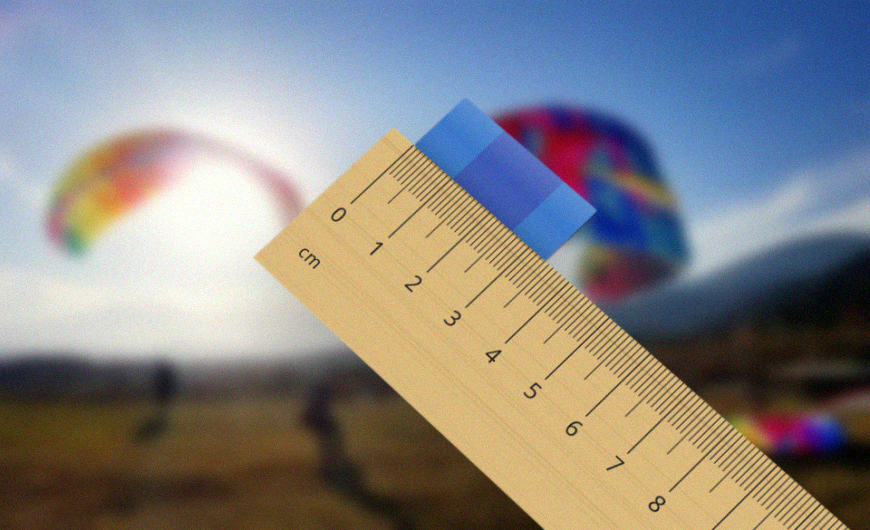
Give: 3.4 cm
